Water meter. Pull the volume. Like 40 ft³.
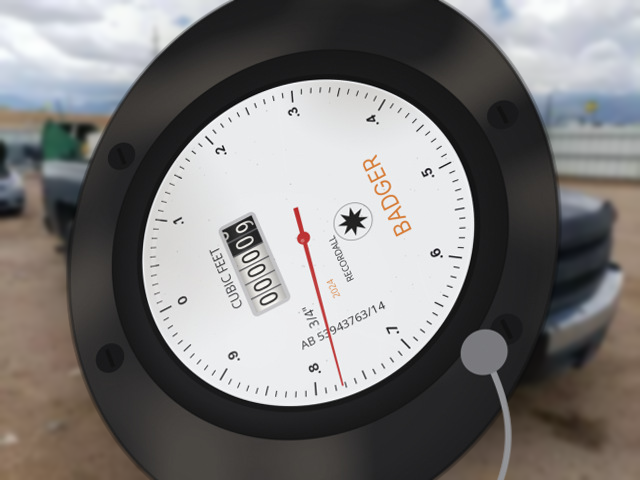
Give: 8.77 ft³
